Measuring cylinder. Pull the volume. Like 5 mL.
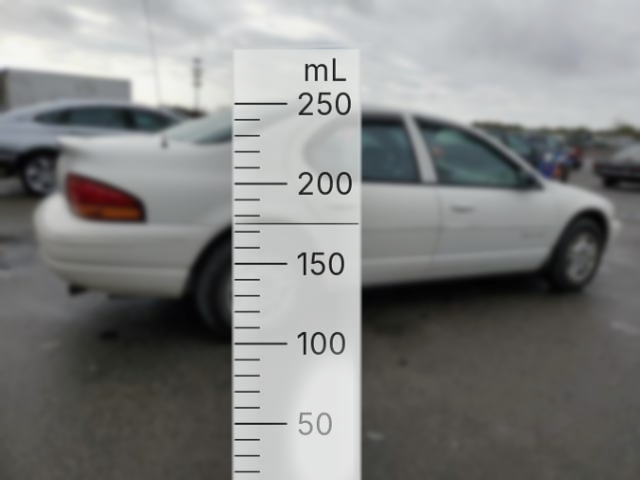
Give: 175 mL
